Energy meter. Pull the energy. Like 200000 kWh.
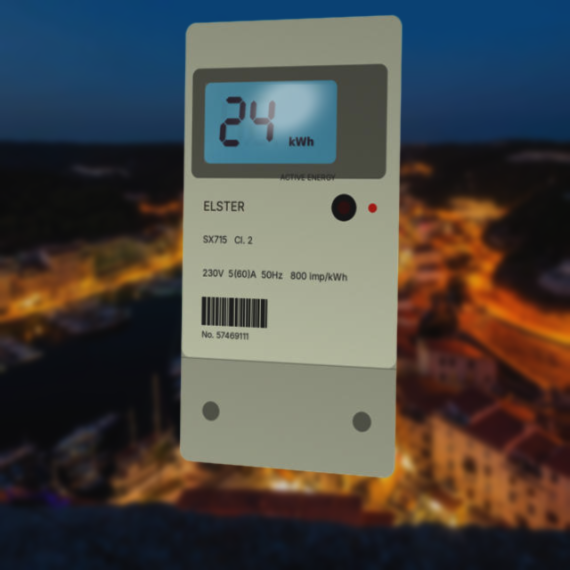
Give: 24 kWh
